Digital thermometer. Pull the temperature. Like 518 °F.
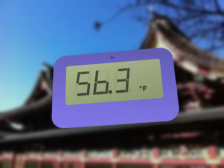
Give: 56.3 °F
